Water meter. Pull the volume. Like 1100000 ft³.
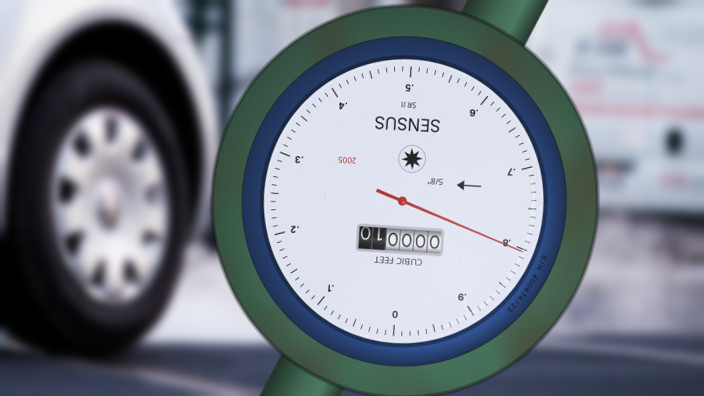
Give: 9.80 ft³
